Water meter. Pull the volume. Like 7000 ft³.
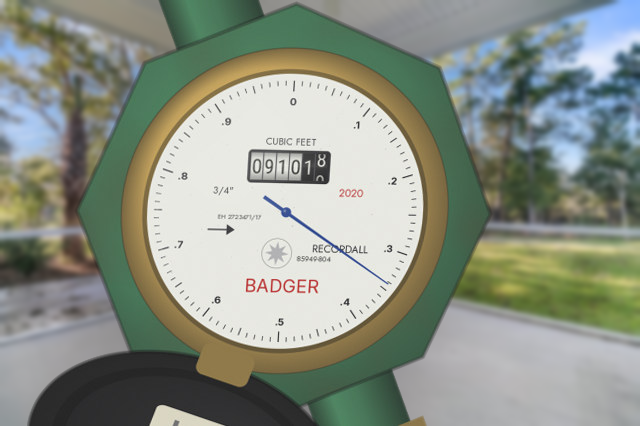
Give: 91018.34 ft³
